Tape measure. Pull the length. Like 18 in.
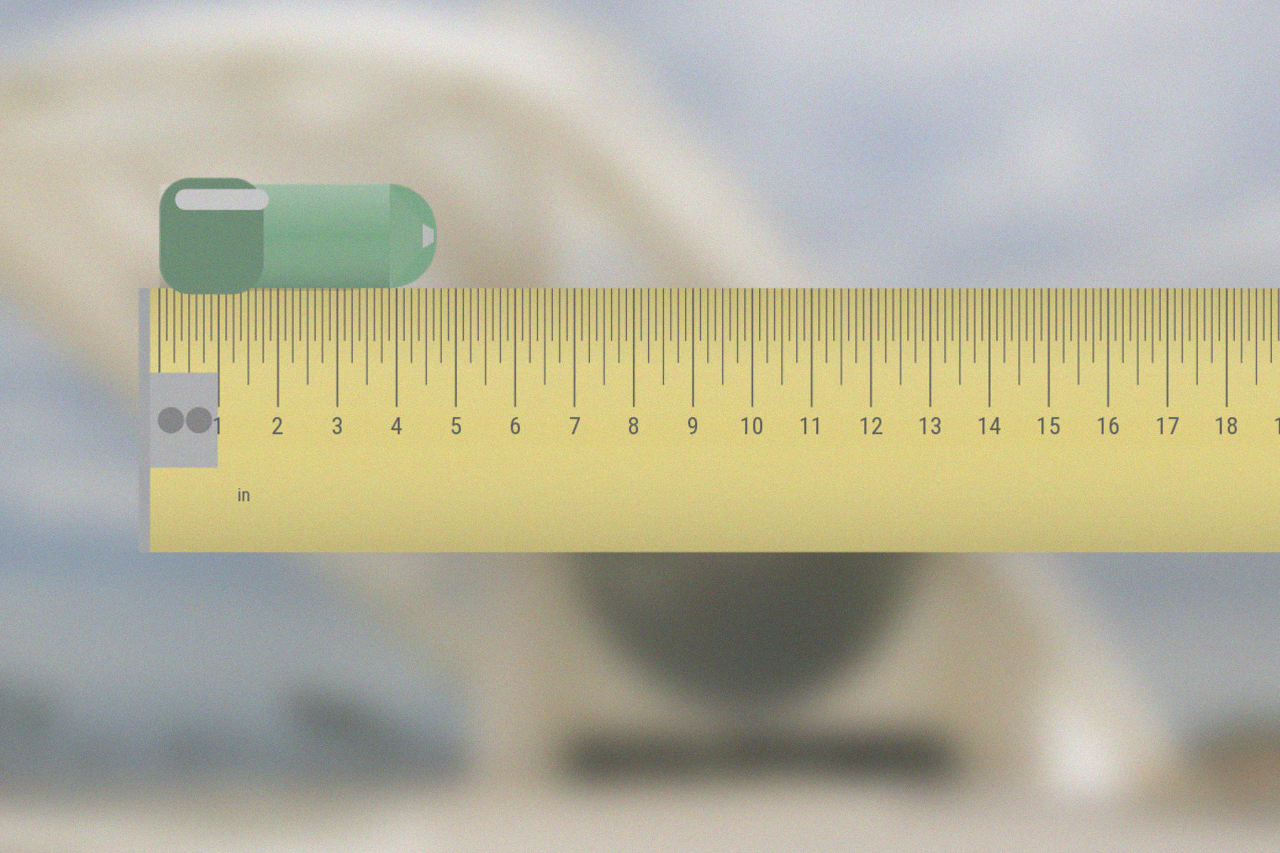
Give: 4.625 in
